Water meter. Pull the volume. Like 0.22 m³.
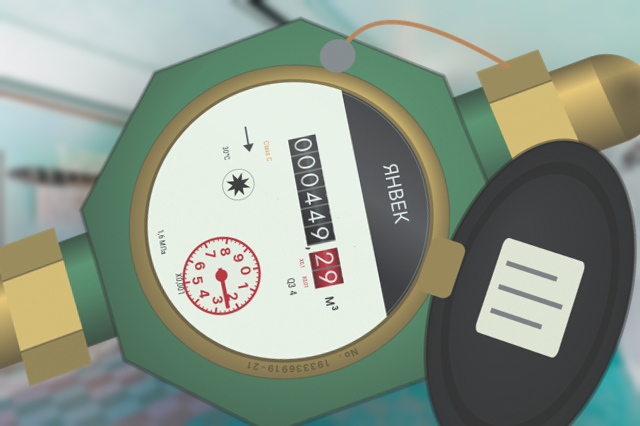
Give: 449.292 m³
